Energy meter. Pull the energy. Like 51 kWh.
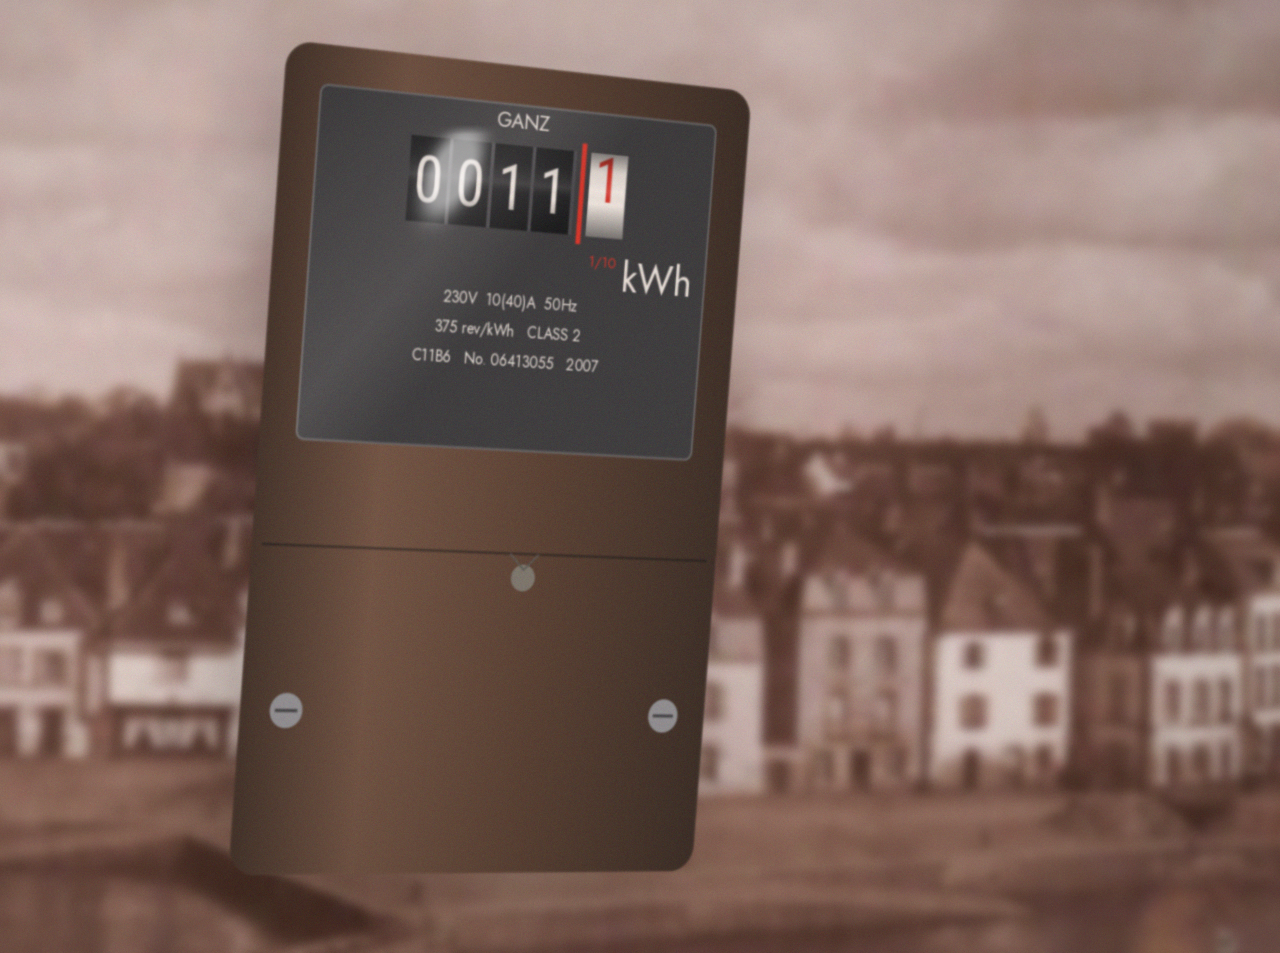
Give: 11.1 kWh
